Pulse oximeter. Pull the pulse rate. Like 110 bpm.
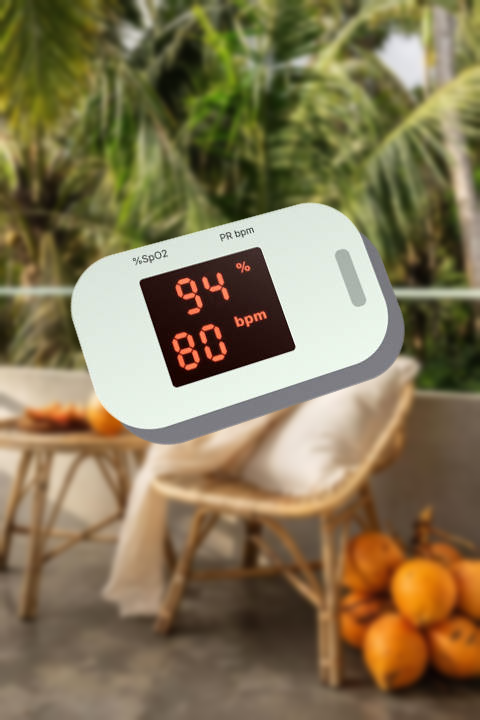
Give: 80 bpm
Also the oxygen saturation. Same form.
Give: 94 %
